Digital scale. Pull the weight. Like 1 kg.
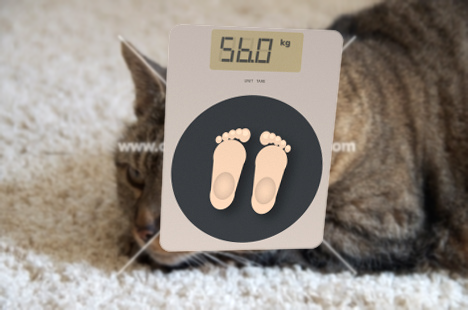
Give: 56.0 kg
